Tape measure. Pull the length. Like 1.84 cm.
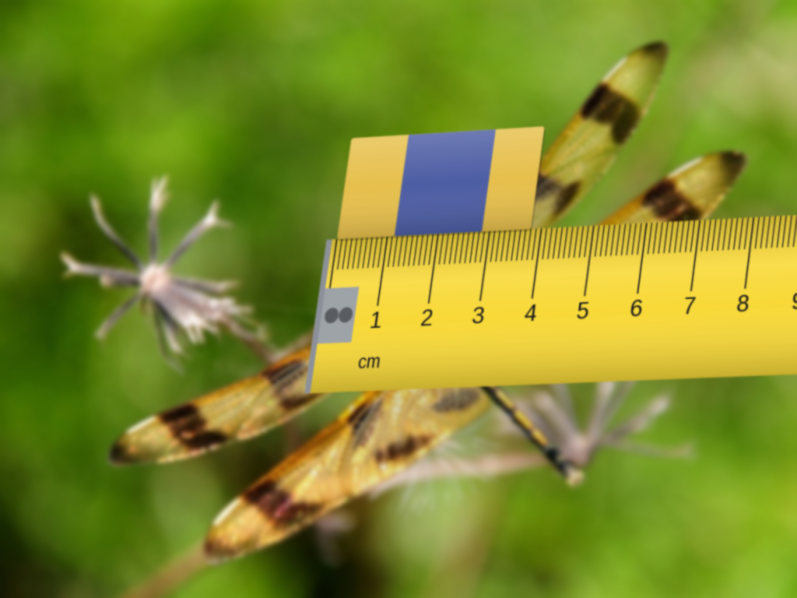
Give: 3.8 cm
